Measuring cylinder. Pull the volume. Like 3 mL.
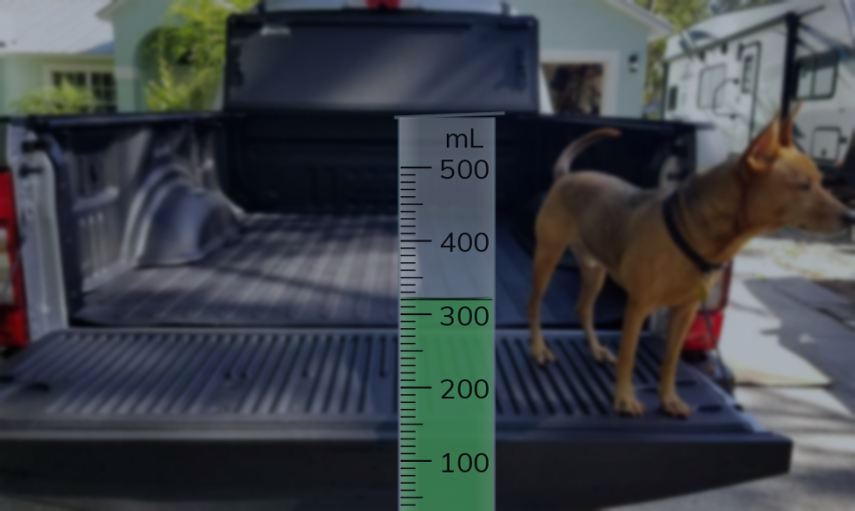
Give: 320 mL
